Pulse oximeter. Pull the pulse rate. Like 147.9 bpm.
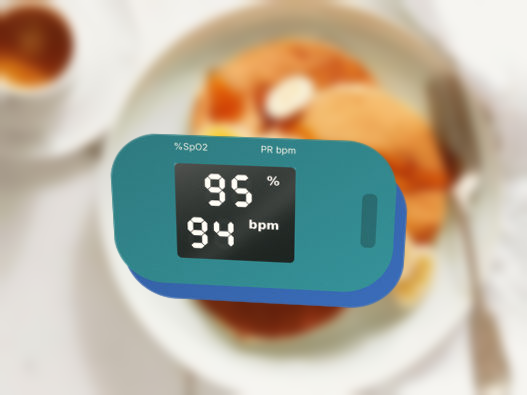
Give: 94 bpm
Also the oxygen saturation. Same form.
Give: 95 %
